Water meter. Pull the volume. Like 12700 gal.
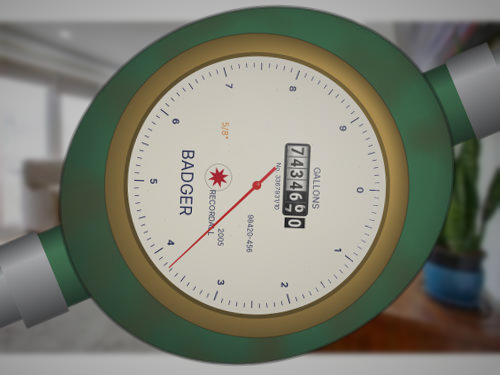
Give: 7434663.7 gal
